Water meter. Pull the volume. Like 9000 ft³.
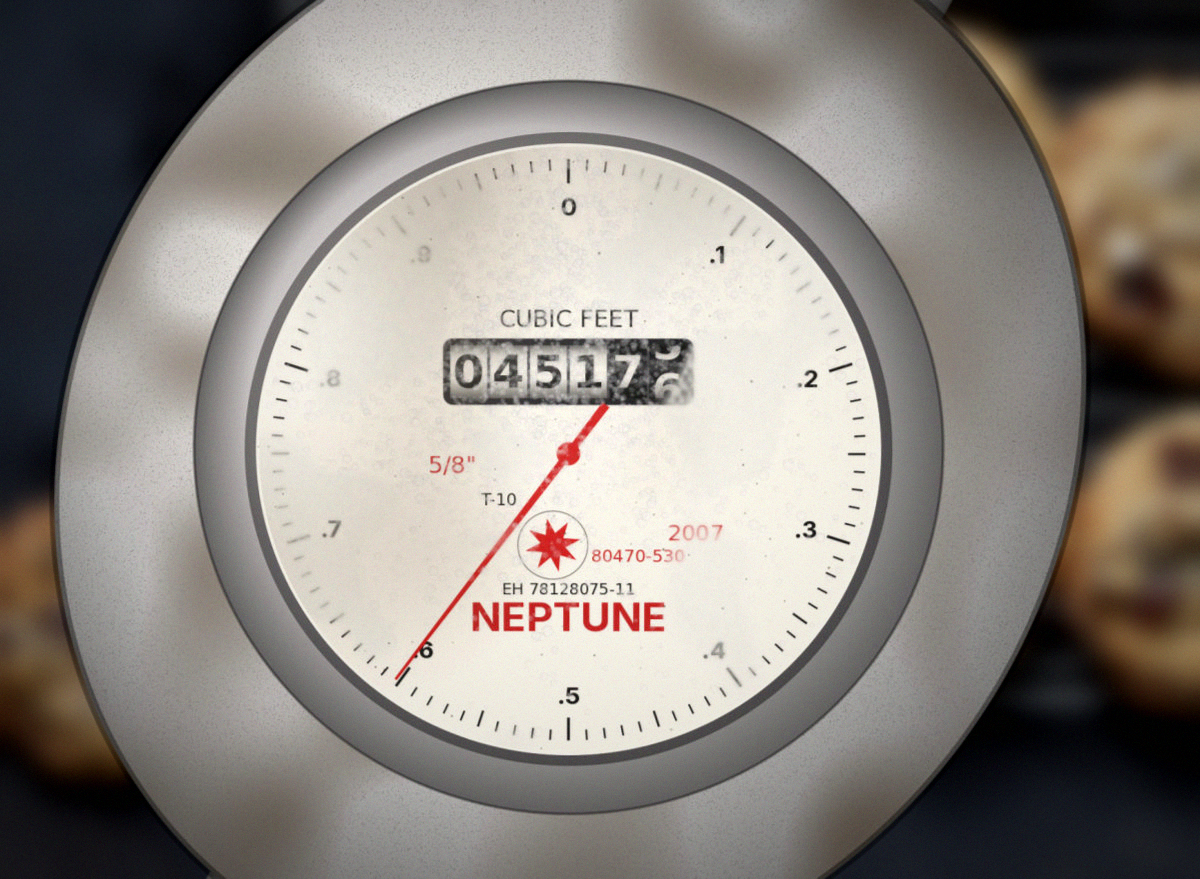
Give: 45175.60 ft³
